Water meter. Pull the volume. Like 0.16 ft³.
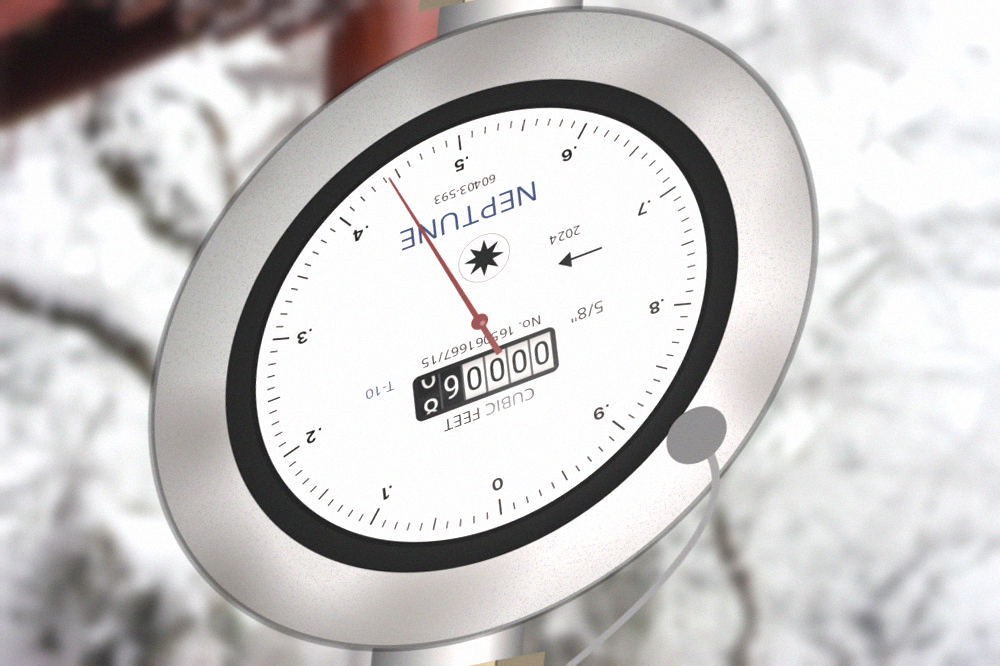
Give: 68.44 ft³
